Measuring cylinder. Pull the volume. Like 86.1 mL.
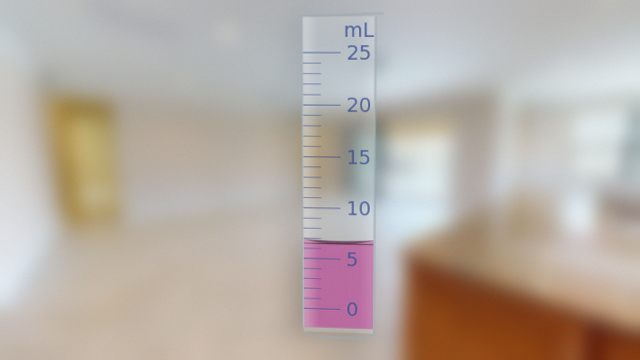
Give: 6.5 mL
